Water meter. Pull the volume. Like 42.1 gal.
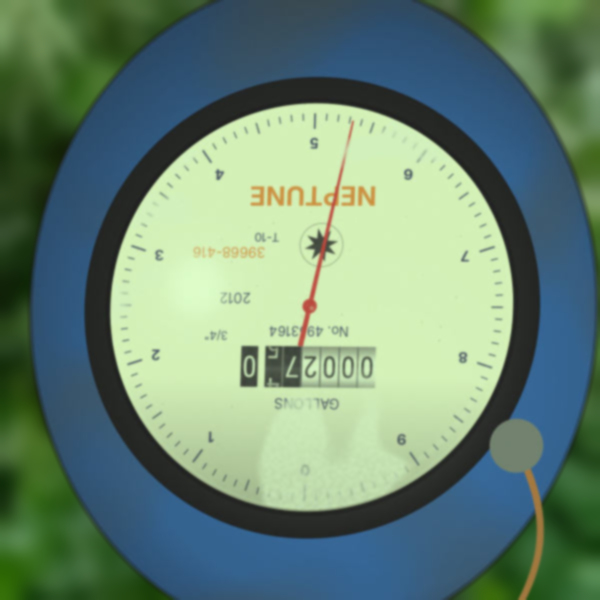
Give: 2745.3 gal
